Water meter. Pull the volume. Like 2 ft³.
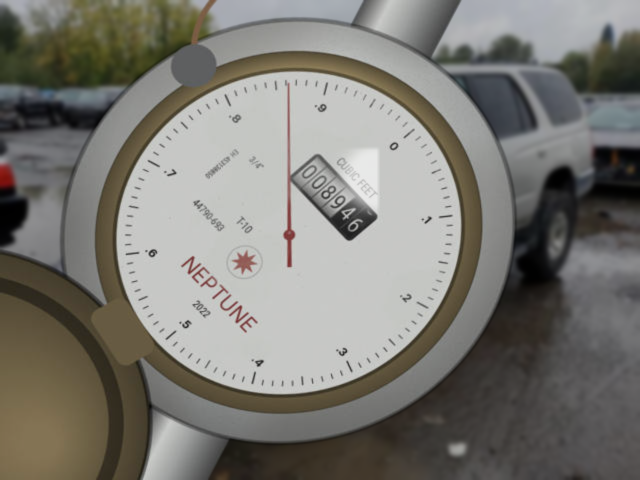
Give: 8945.86 ft³
